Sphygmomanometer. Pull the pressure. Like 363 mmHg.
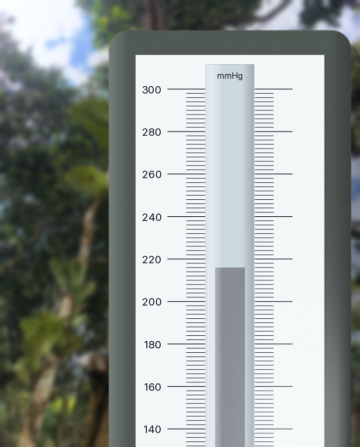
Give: 216 mmHg
